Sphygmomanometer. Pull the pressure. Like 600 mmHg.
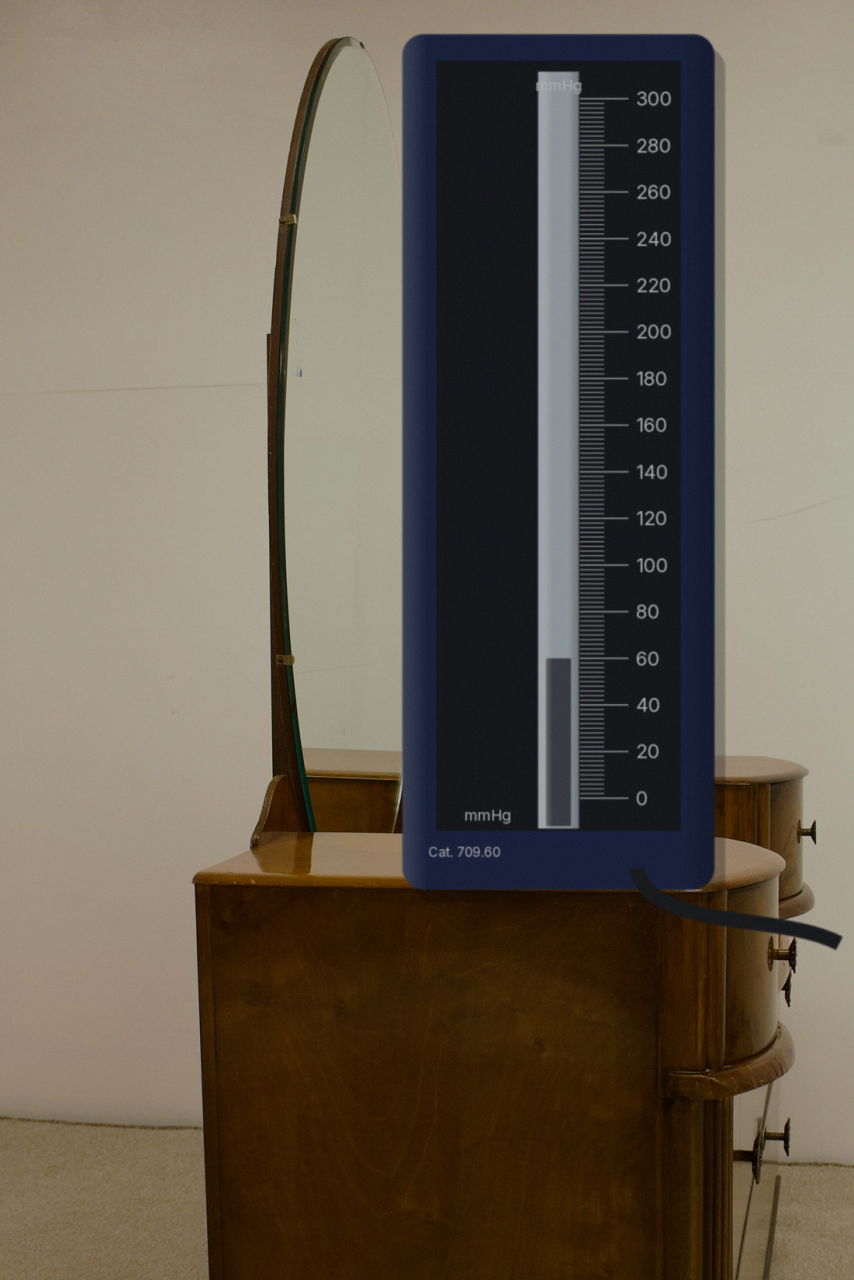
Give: 60 mmHg
